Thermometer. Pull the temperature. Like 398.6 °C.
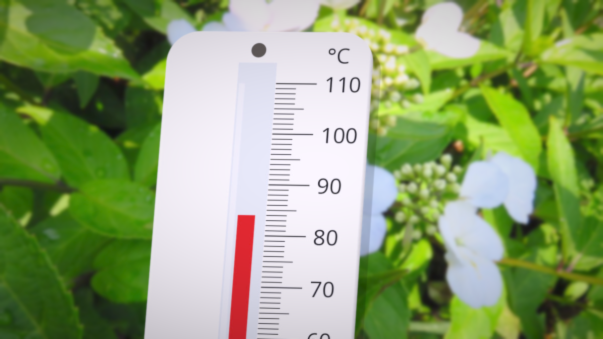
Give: 84 °C
